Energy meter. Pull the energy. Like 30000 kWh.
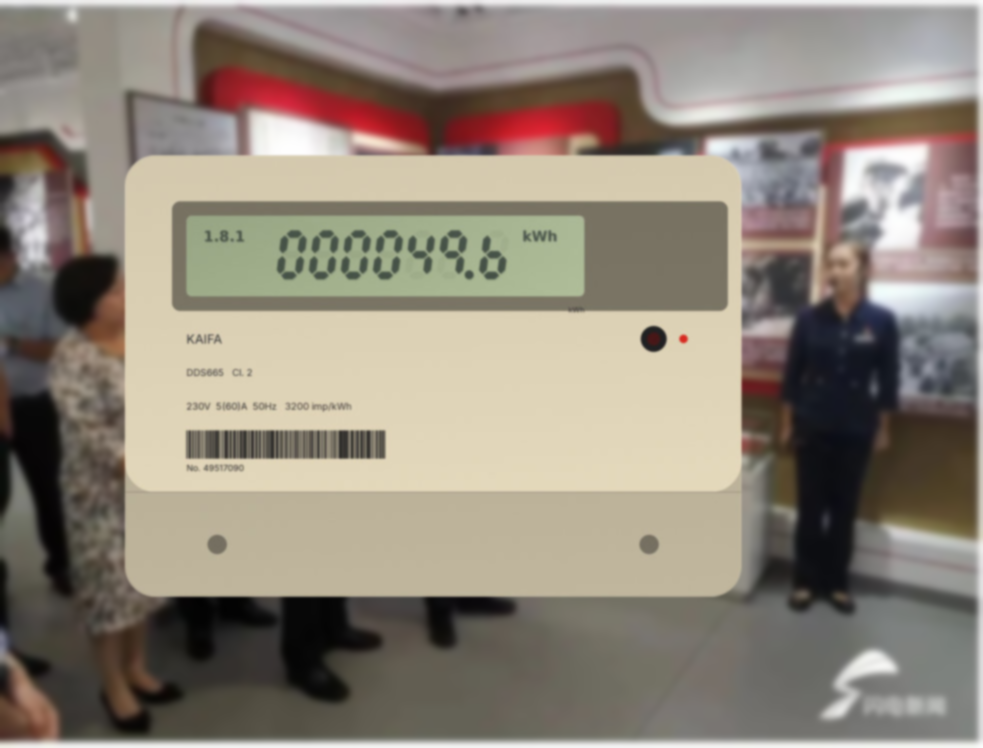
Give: 49.6 kWh
